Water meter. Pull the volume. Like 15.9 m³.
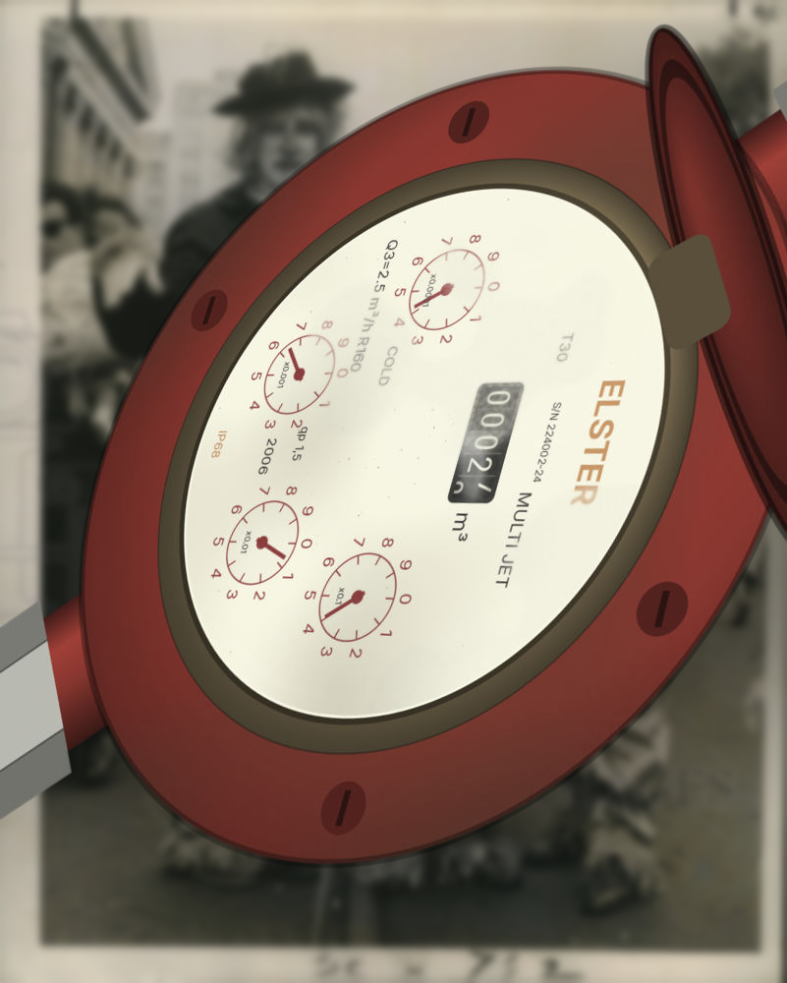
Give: 27.4064 m³
